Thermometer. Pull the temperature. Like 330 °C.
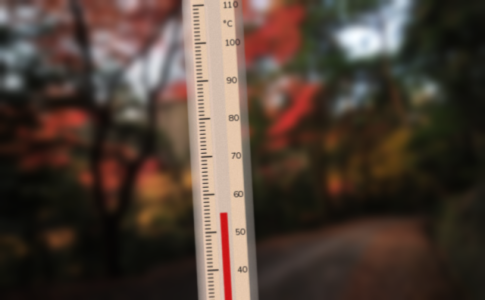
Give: 55 °C
